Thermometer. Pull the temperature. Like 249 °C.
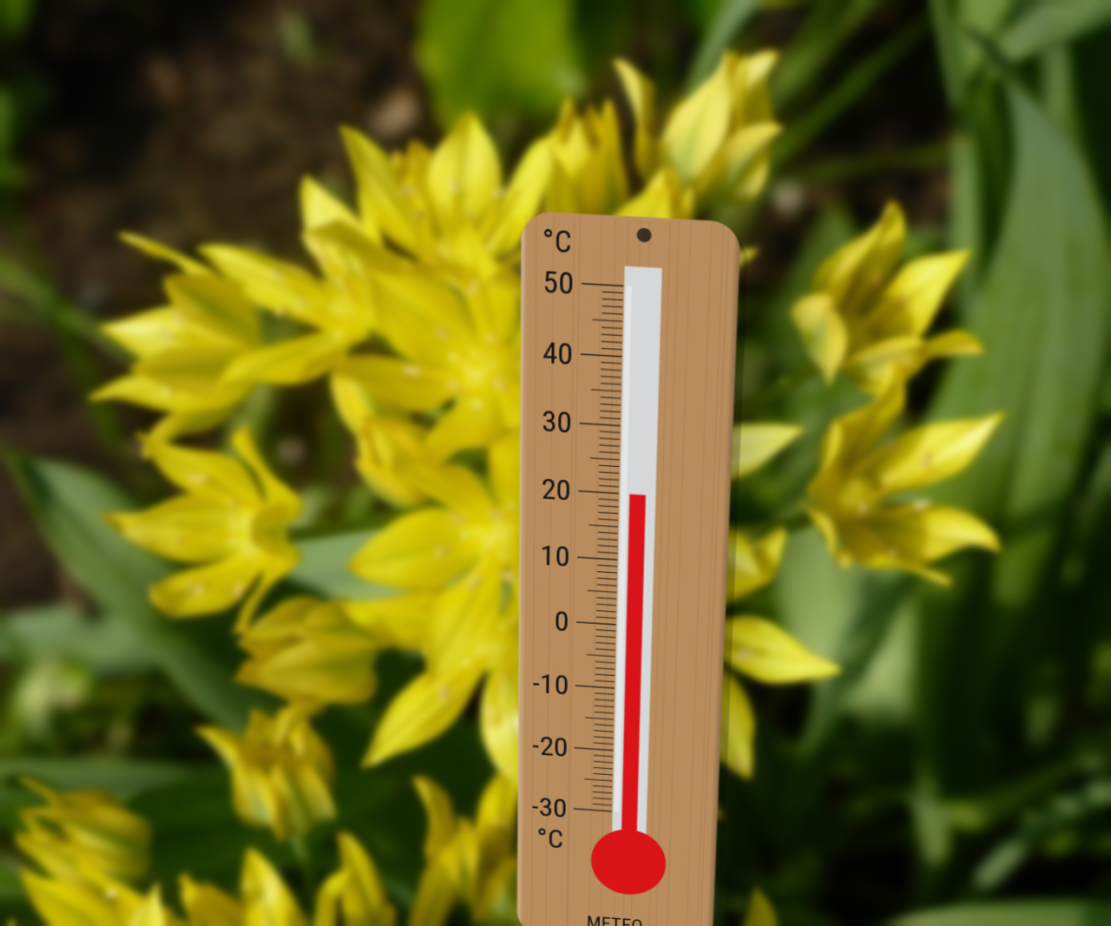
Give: 20 °C
